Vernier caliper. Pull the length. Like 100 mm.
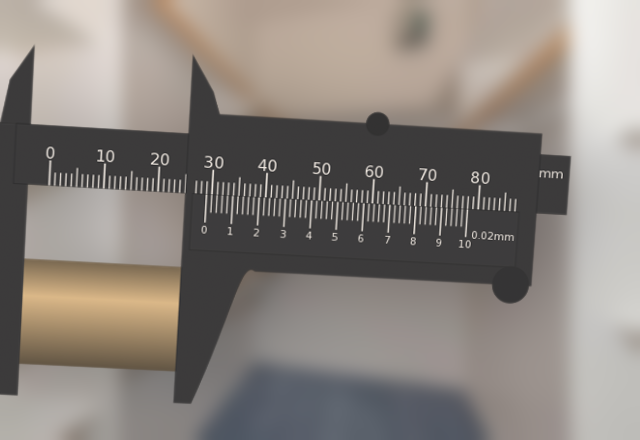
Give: 29.0 mm
